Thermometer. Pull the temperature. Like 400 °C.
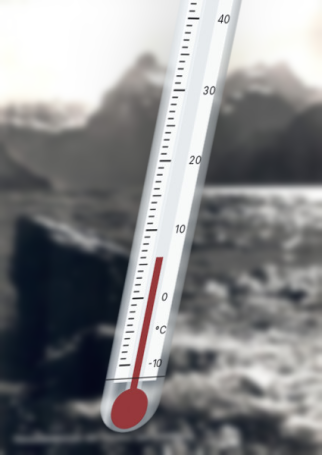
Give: 6 °C
